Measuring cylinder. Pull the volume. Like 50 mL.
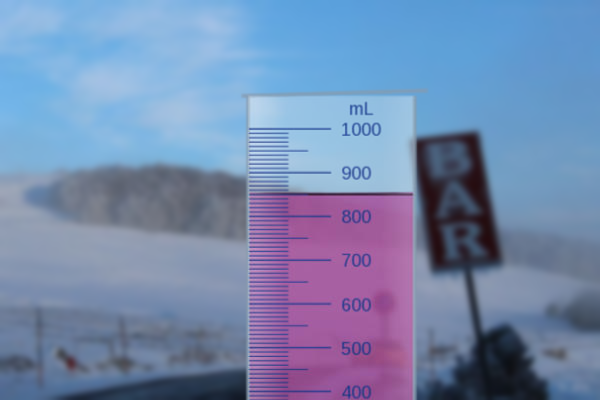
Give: 850 mL
